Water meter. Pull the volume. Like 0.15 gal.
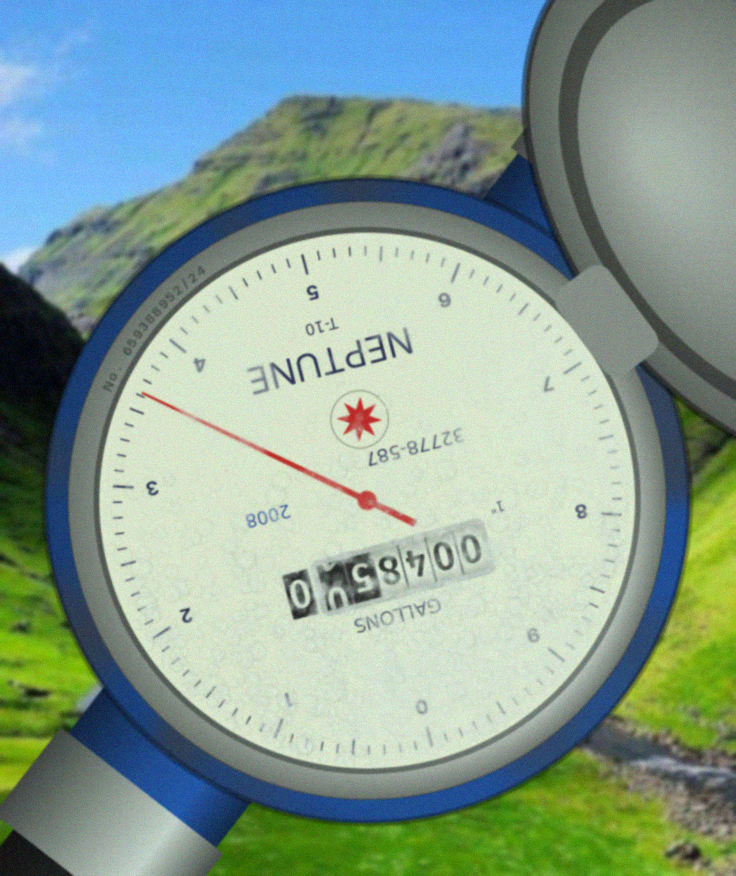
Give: 48503.6 gal
